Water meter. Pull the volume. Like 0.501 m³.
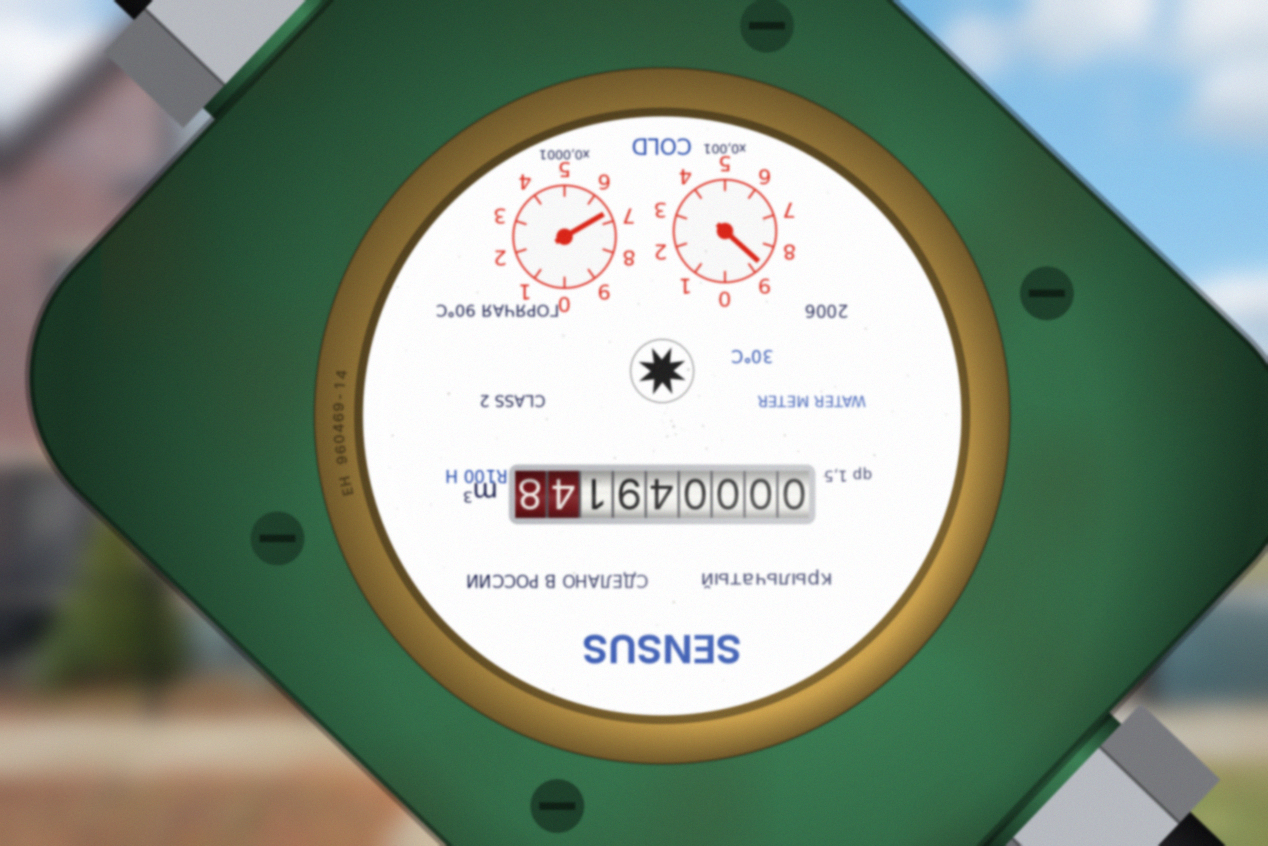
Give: 491.4886 m³
